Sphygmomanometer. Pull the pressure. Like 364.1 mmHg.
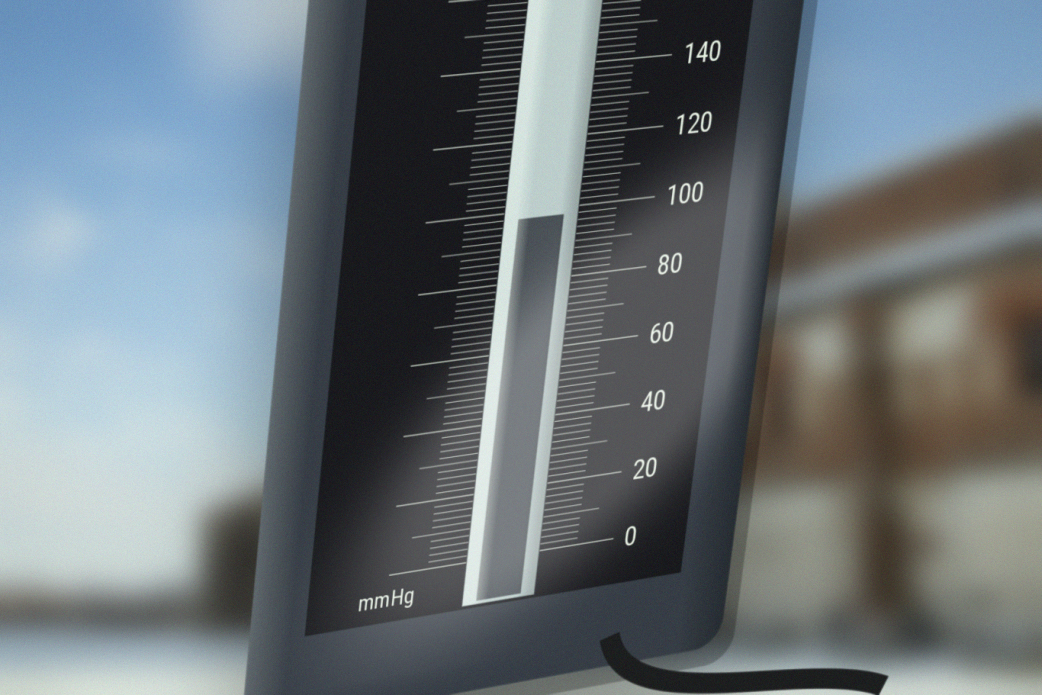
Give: 98 mmHg
